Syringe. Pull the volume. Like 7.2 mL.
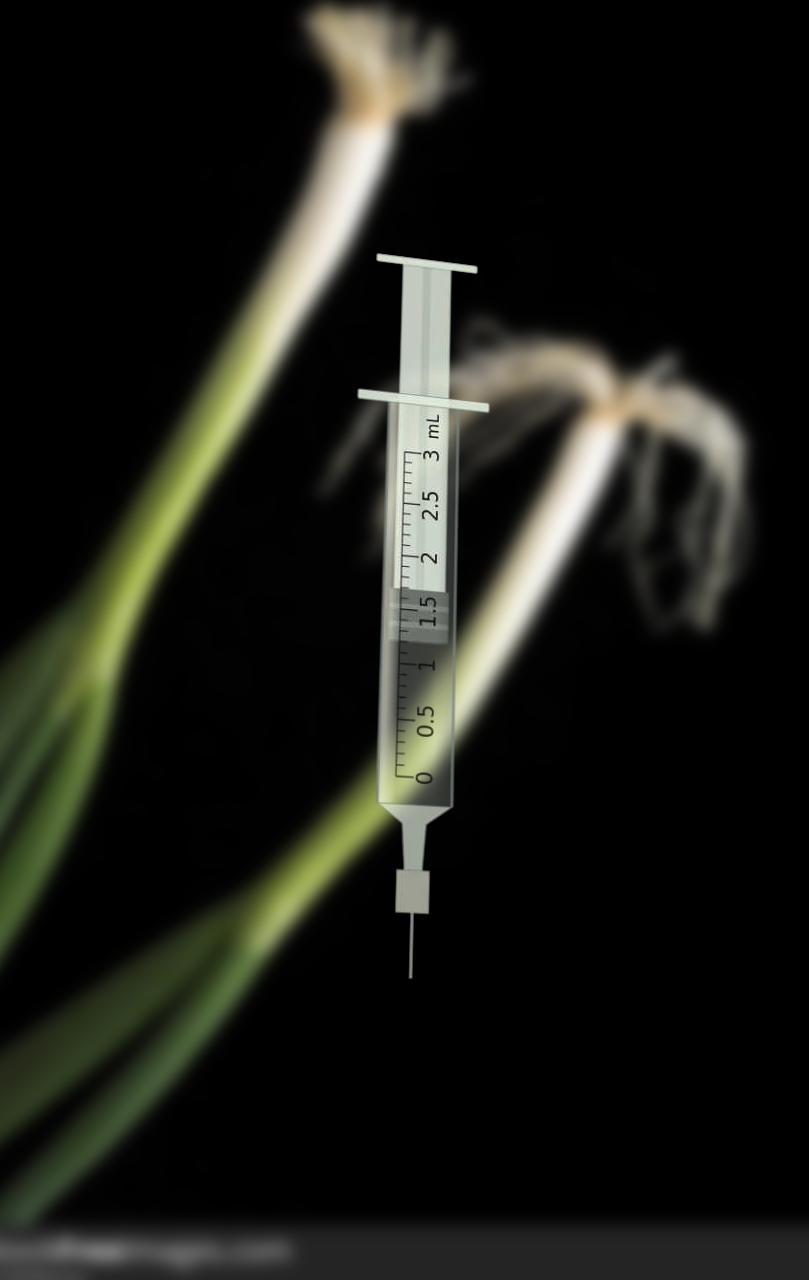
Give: 1.2 mL
